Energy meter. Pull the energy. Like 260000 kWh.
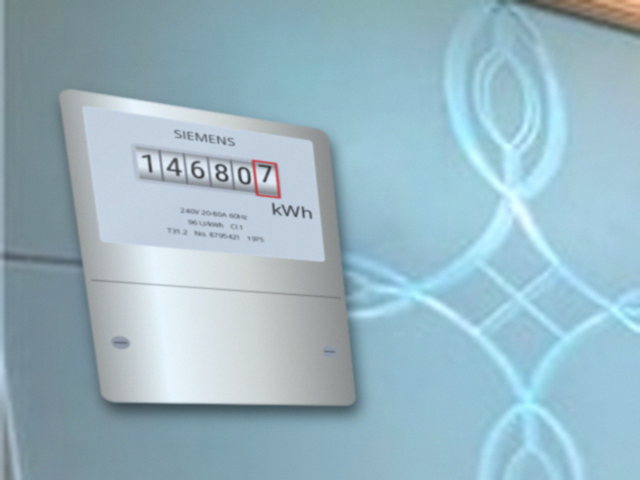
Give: 14680.7 kWh
